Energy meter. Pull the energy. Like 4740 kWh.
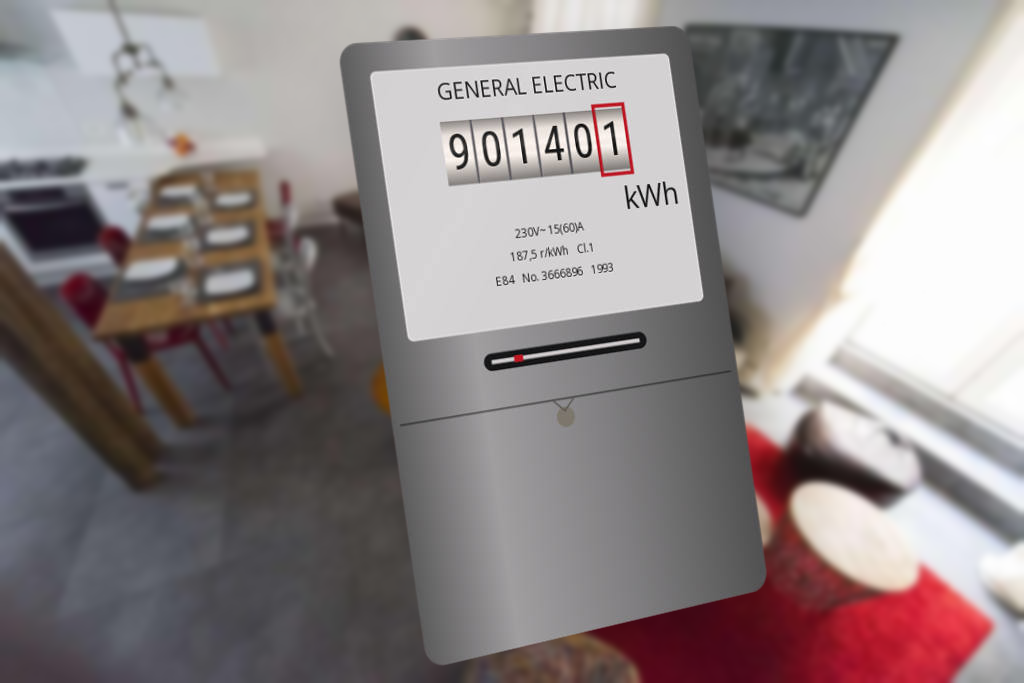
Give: 90140.1 kWh
